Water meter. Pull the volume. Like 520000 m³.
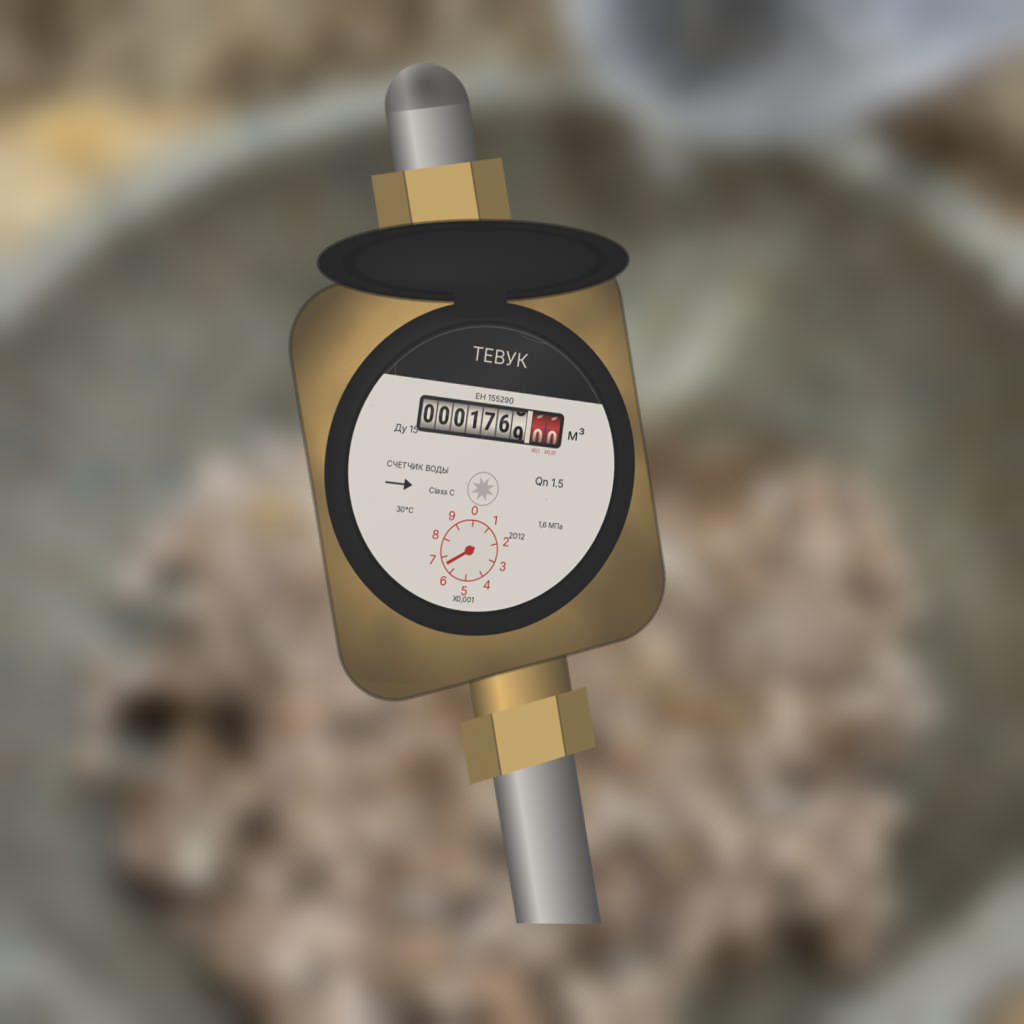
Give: 1768.996 m³
